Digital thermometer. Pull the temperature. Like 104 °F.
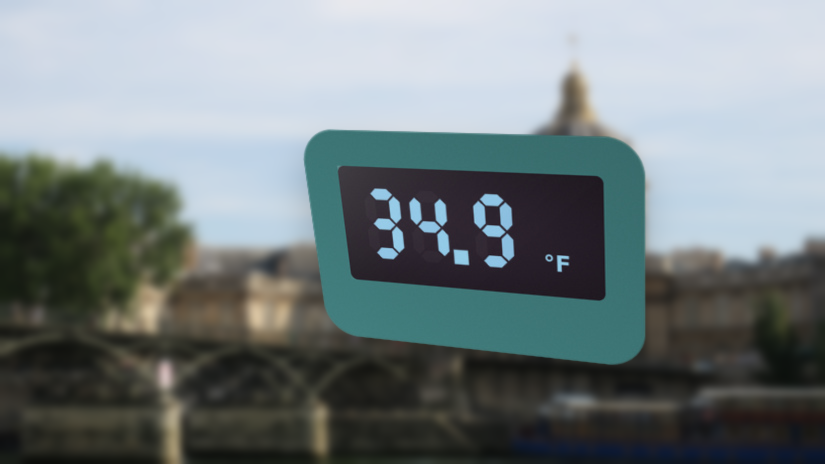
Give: 34.9 °F
